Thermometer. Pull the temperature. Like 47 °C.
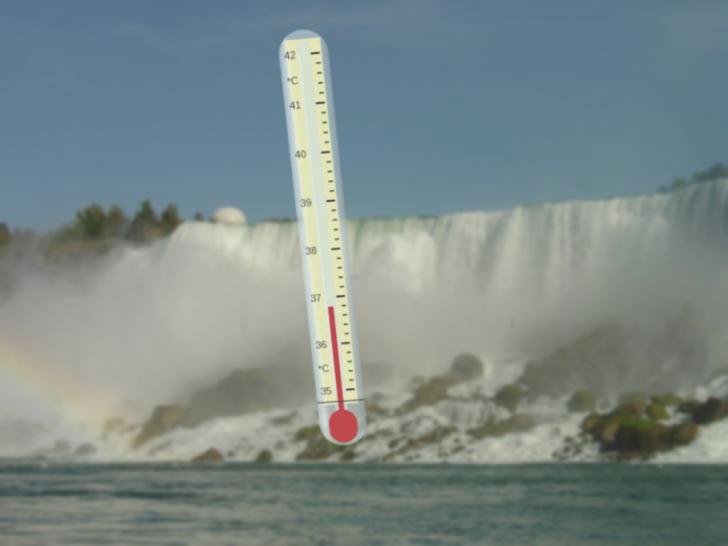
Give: 36.8 °C
